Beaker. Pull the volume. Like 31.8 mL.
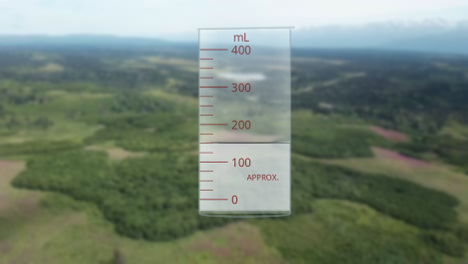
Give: 150 mL
